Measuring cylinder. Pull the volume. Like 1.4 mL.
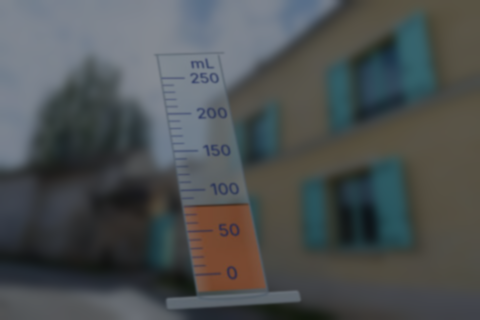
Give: 80 mL
